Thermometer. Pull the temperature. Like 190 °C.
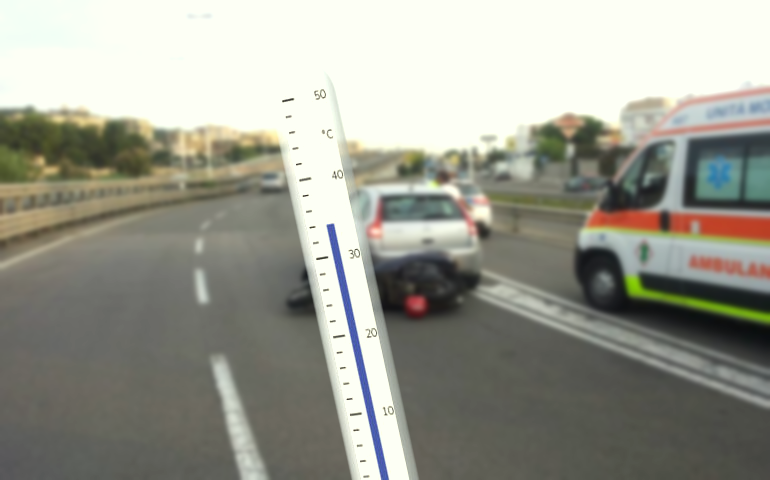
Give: 34 °C
